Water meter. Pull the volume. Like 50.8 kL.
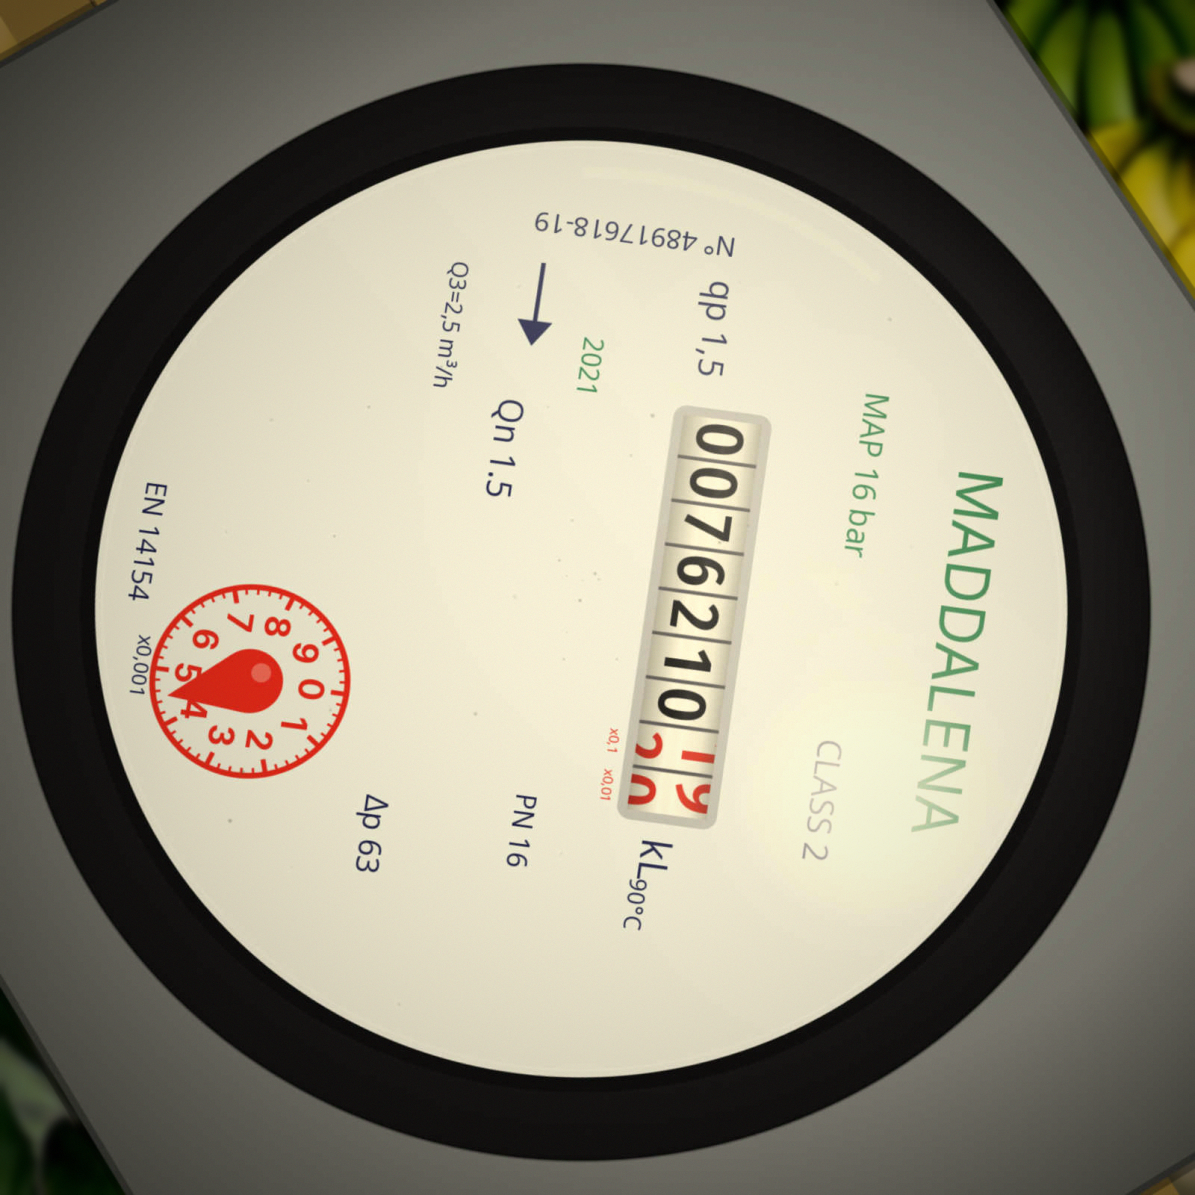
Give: 76210.194 kL
